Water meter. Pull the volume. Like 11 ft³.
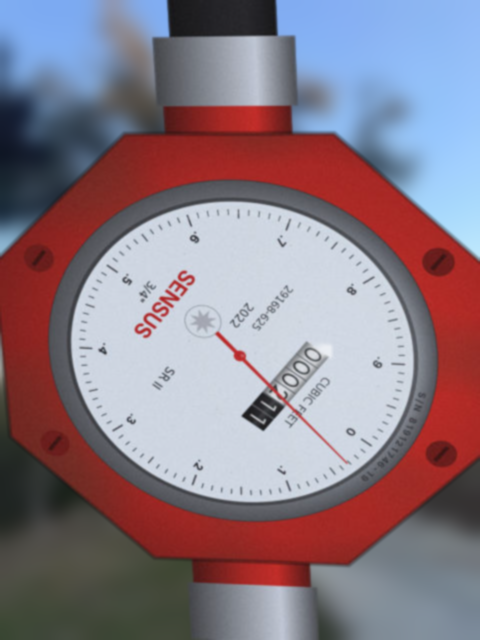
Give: 211.03 ft³
